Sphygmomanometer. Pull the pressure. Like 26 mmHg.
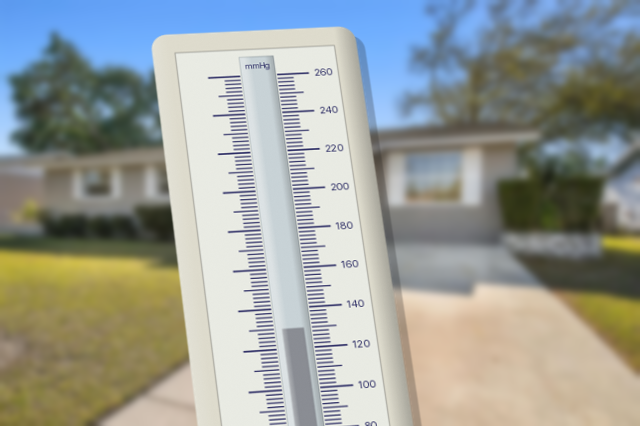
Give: 130 mmHg
